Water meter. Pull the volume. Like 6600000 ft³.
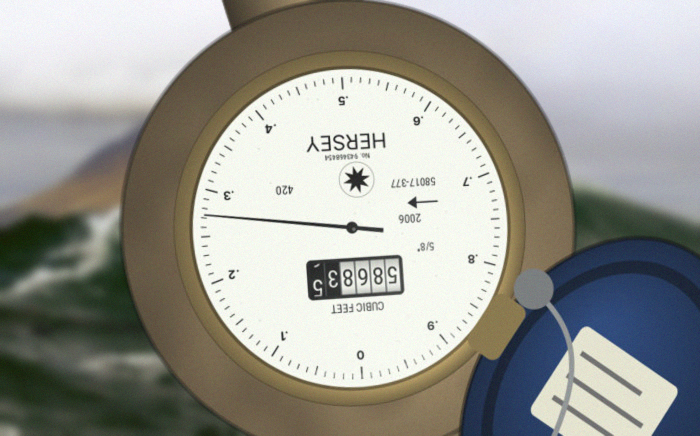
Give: 586835.27 ft³
